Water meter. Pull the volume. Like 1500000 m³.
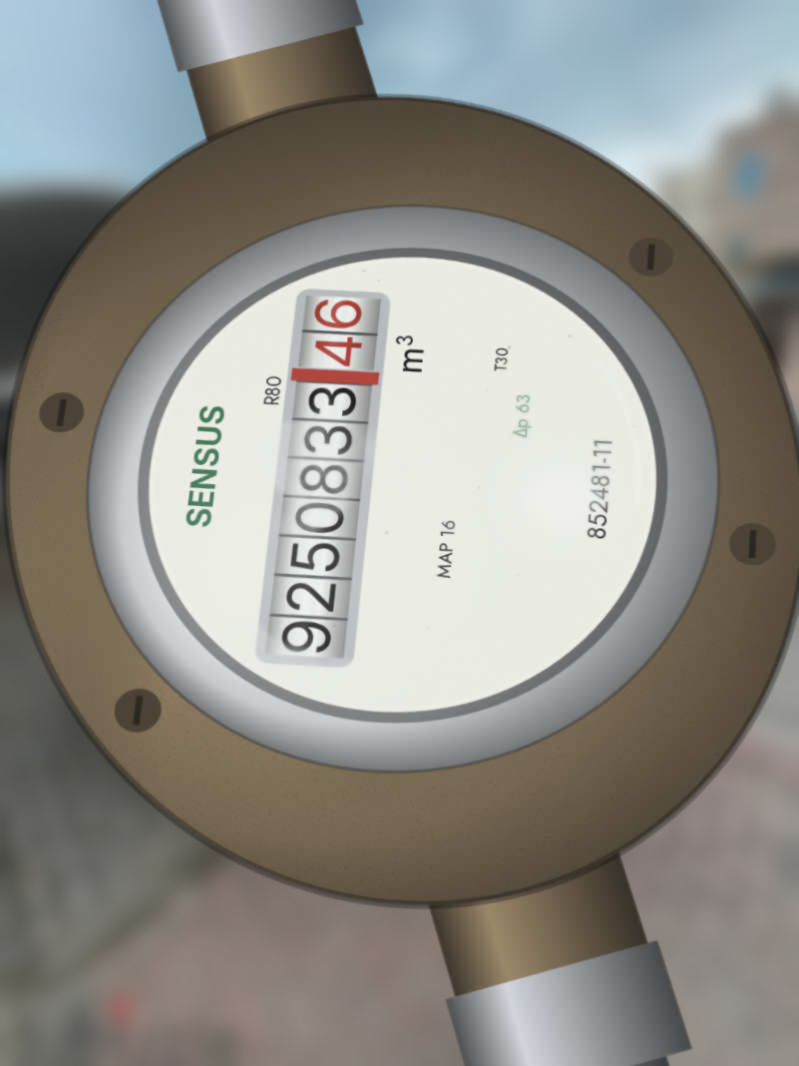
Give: 9250833.46 m³
